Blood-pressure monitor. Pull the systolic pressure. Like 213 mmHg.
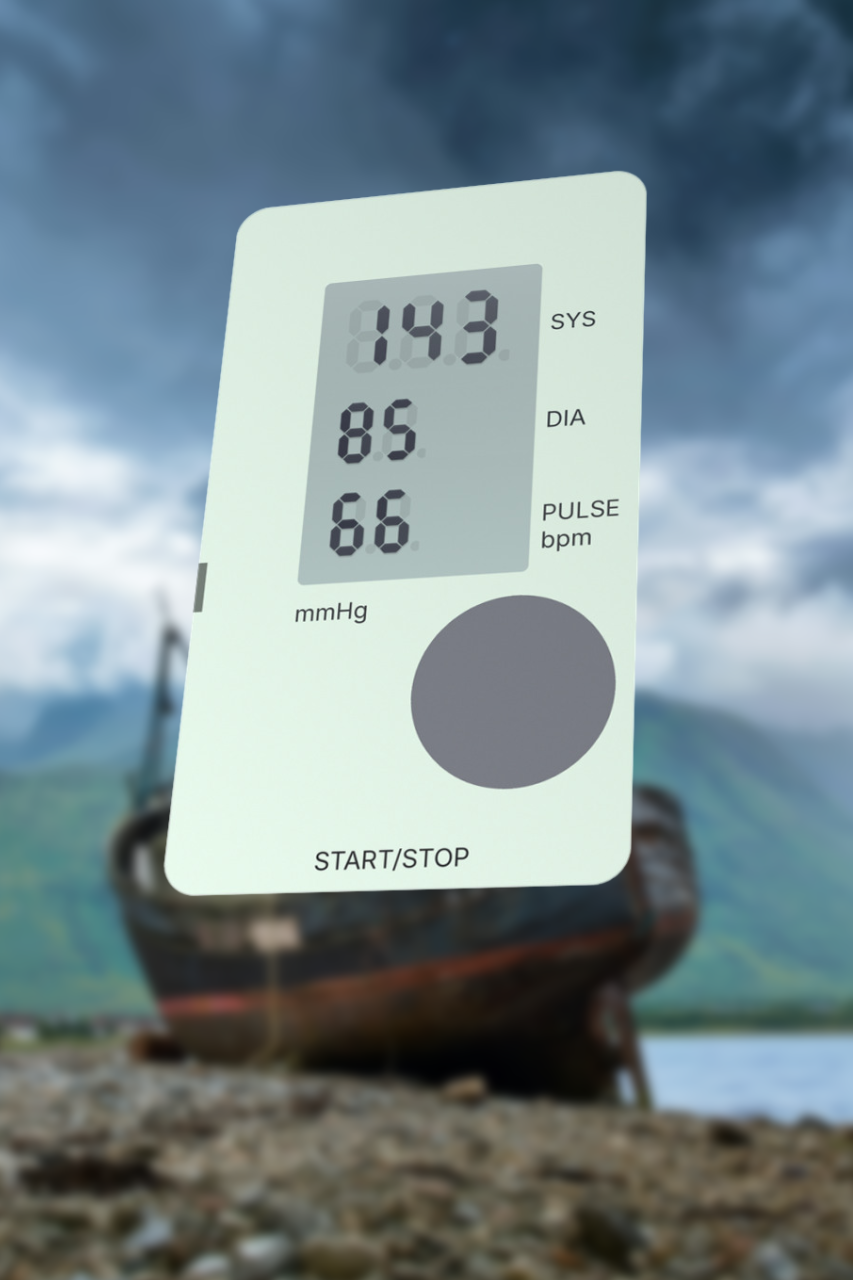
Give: 143 mmHg
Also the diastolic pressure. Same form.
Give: 85 mmHg
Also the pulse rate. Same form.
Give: 66 bpm
